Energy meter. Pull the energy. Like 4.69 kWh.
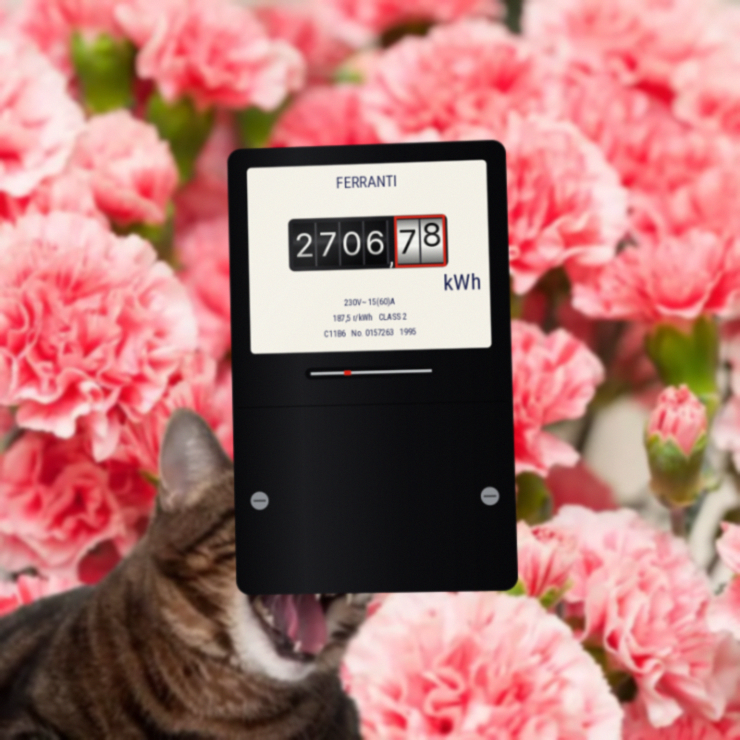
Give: 2706.78 kWh
